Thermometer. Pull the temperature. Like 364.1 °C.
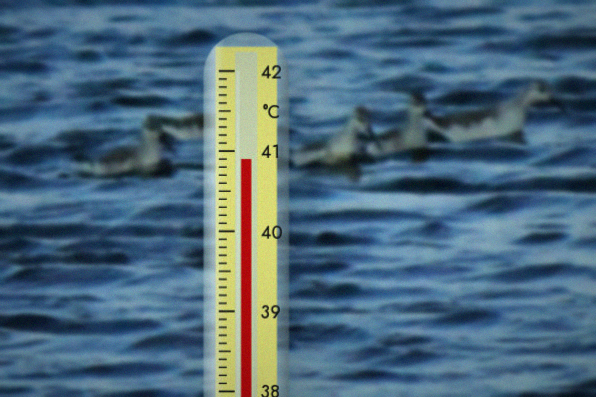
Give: 40.9 °C
